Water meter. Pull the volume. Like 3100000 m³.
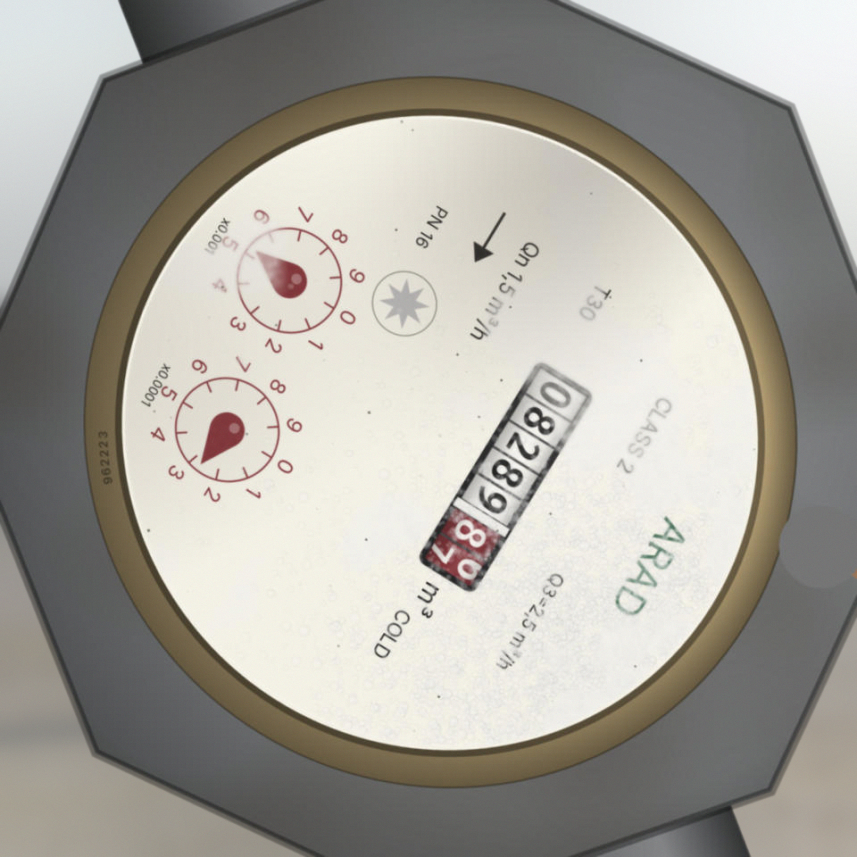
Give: 8289.8652 m³
